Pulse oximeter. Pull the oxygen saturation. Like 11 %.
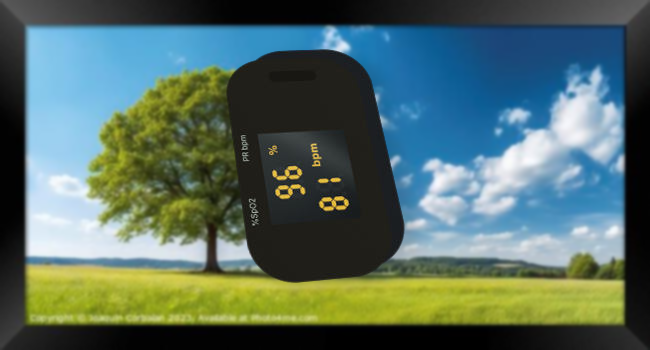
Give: 96 %
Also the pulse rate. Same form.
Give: 81 bpm
